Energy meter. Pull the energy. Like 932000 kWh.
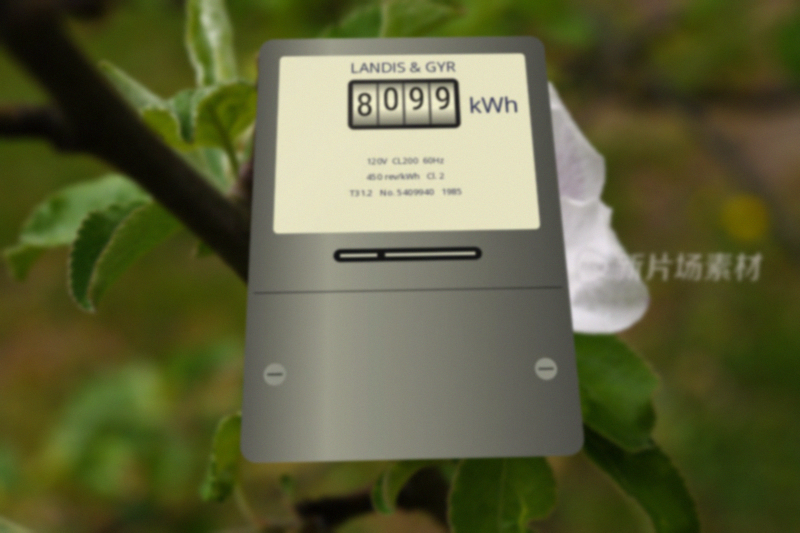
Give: 8099 kWh
